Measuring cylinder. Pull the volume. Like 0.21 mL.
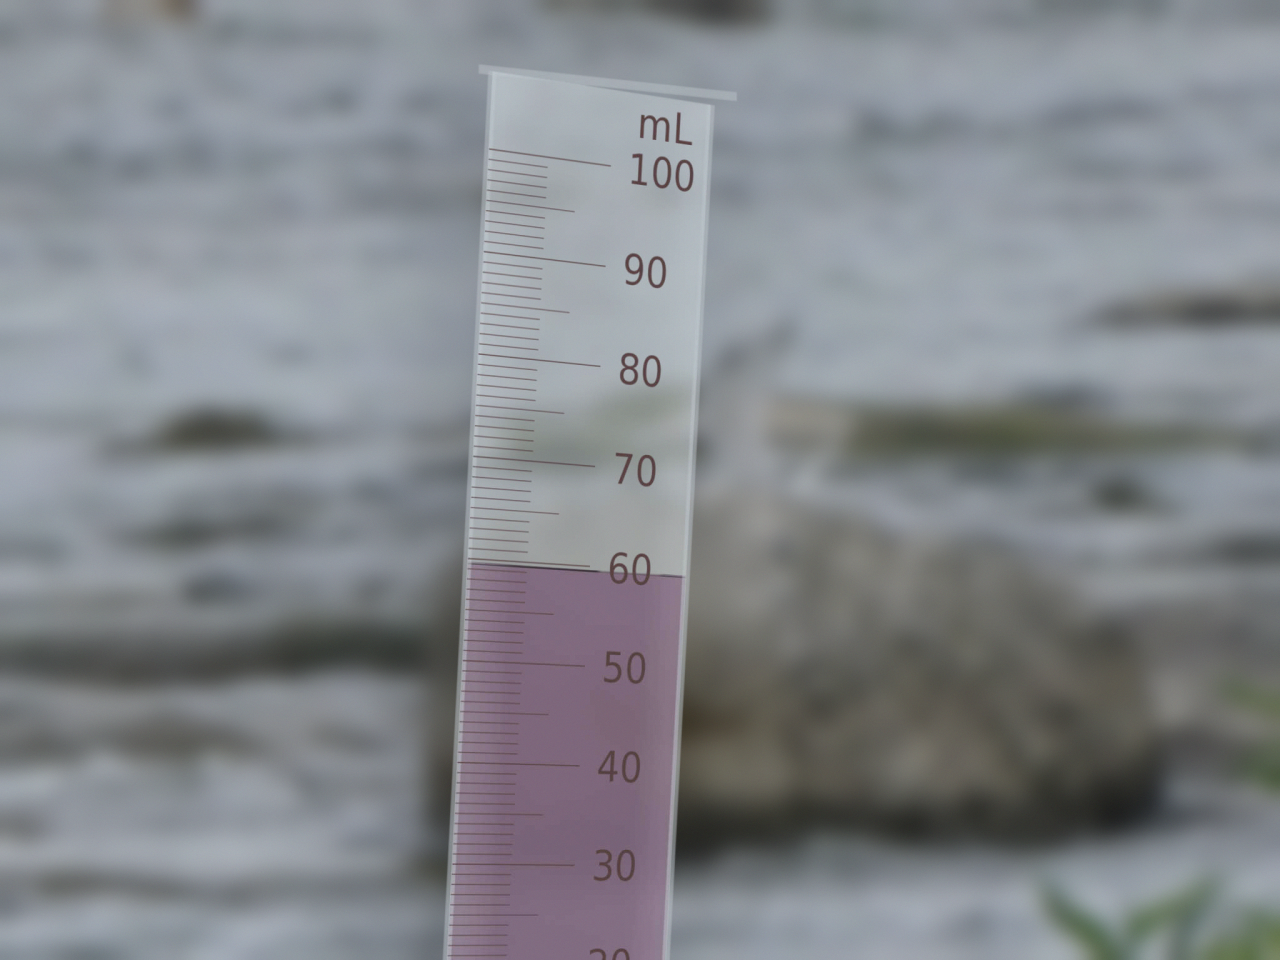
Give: 59.5 mL
